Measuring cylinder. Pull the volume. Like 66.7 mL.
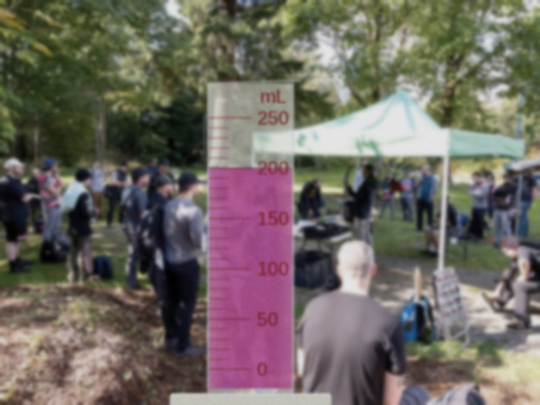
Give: 200 mL
